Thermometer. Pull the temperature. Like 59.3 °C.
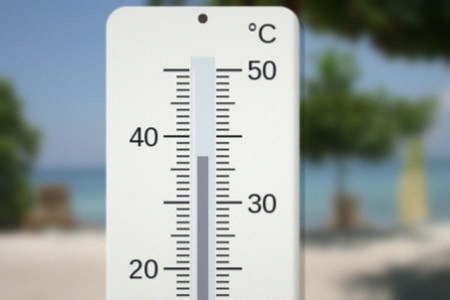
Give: 37 °C
